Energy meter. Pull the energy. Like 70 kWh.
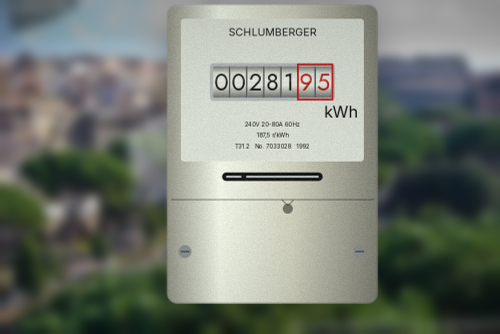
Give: 281.95 kWh
